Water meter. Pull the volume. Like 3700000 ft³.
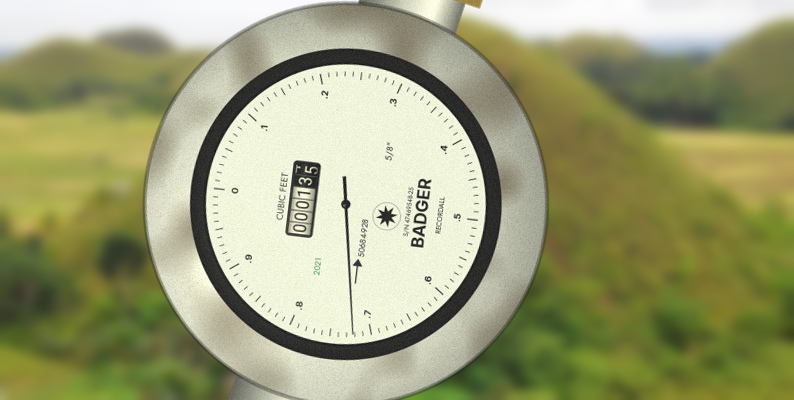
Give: 134.72 ft³
